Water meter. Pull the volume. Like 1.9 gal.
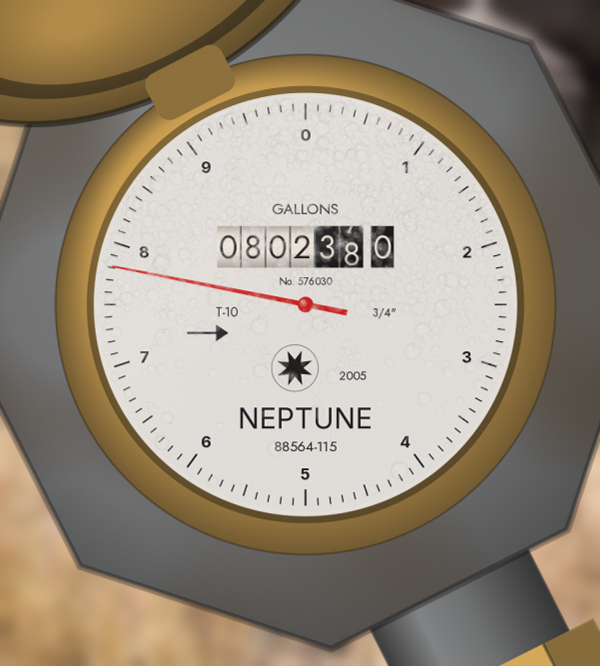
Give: 802377.8 gal
